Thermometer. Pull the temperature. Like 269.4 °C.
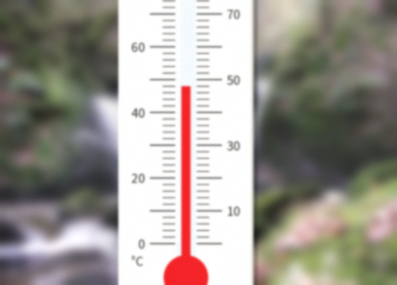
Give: 48 °C
